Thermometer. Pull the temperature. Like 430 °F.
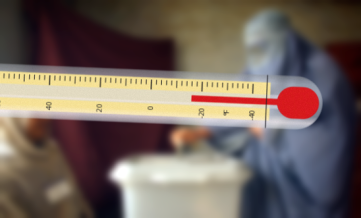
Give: -16 °F
